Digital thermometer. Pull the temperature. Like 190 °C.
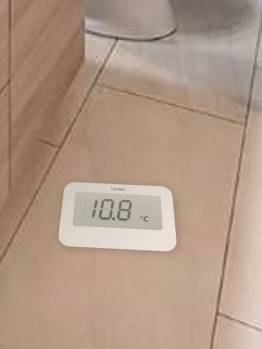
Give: 10.8 °C
